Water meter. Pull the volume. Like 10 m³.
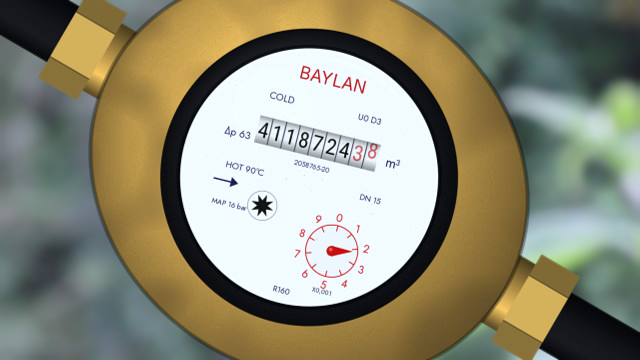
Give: 4118724.382 m³
